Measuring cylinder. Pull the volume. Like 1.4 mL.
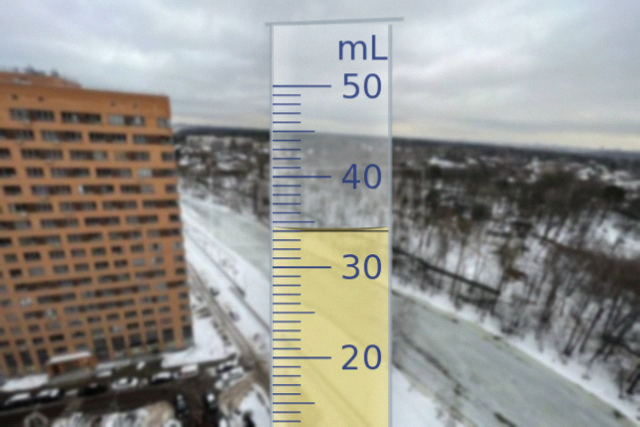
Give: 34 mL
